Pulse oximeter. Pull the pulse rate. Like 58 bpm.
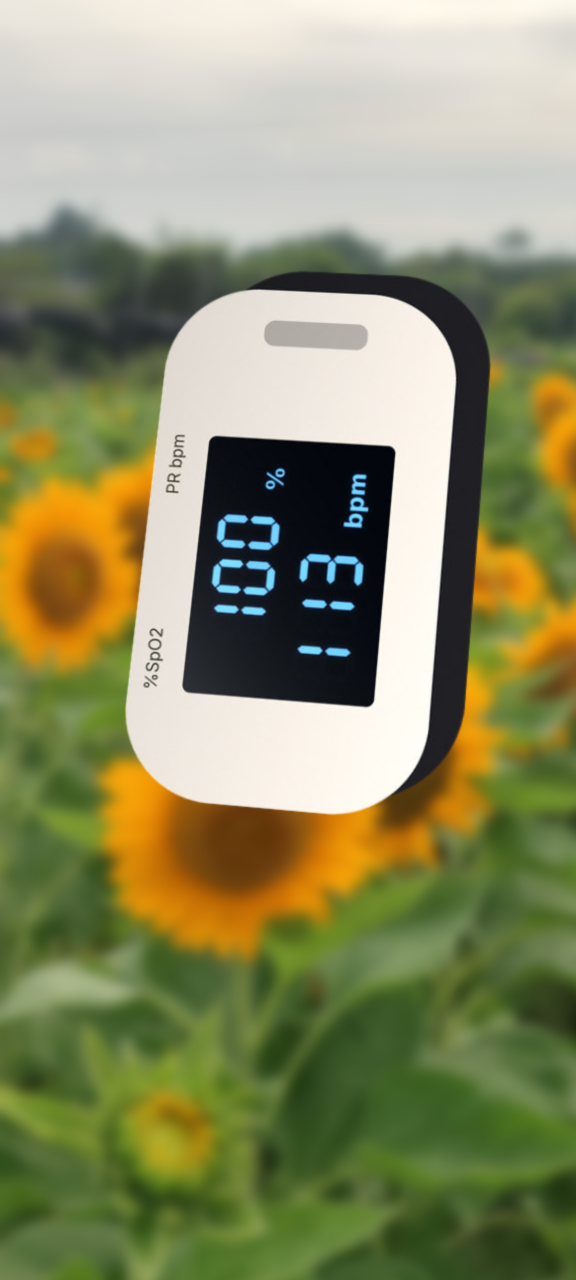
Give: 113 bpm
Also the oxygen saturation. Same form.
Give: 100 %
